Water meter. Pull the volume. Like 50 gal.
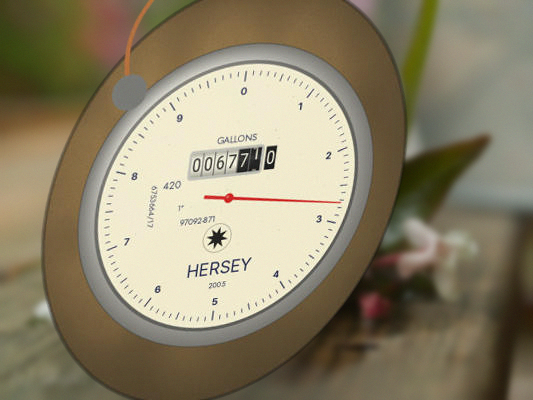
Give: 67712.7 gal
